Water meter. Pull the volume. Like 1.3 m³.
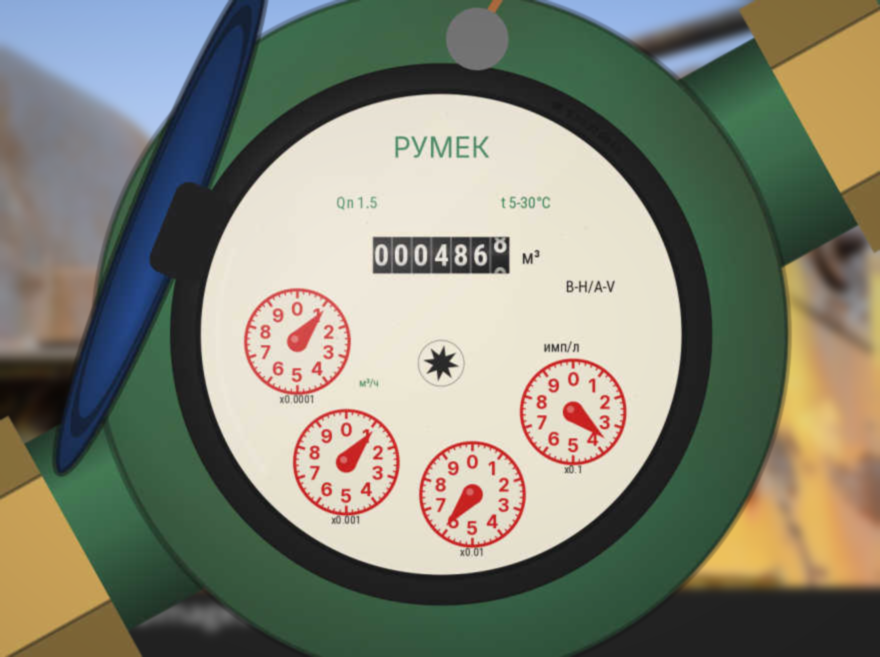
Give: 4868.3611 m³
